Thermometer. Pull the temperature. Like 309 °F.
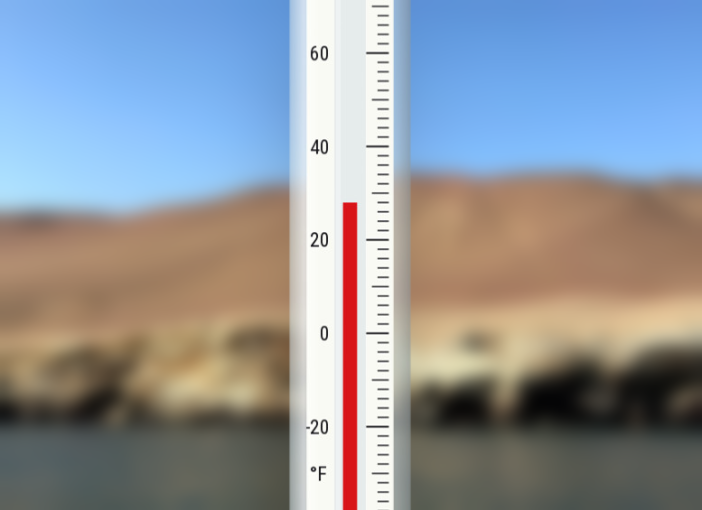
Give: 28 °F
